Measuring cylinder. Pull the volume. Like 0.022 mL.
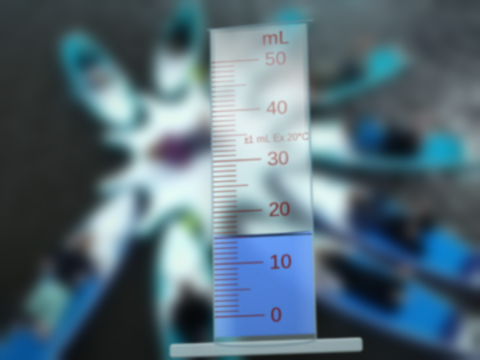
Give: 15 mL
